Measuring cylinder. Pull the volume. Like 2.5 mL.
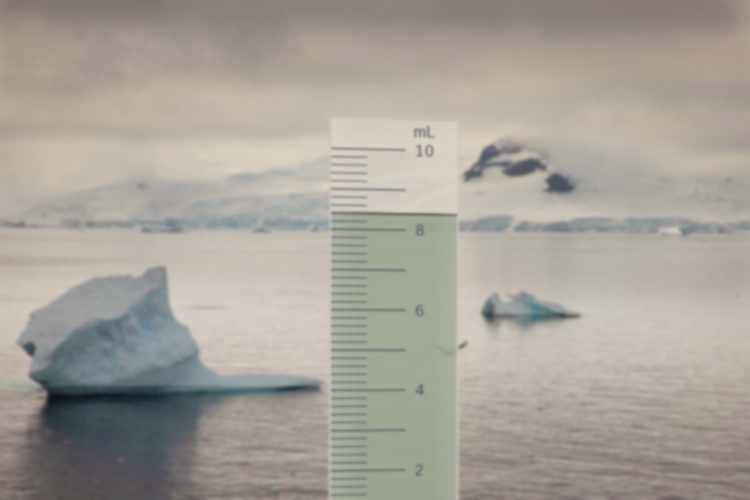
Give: 8.4 mL
